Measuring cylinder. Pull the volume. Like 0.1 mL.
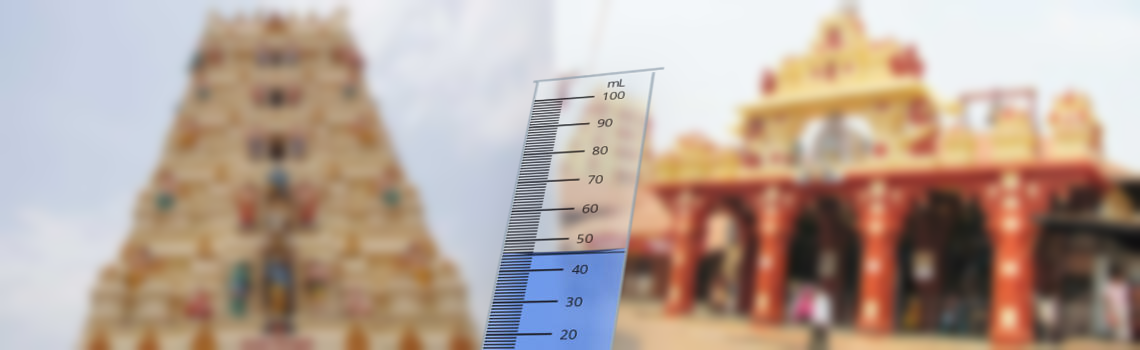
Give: 45 mL
